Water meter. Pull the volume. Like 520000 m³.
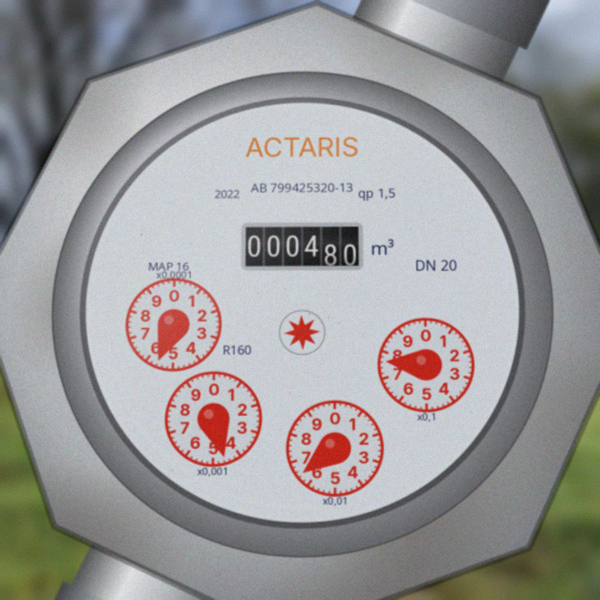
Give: 479.7645 m³
